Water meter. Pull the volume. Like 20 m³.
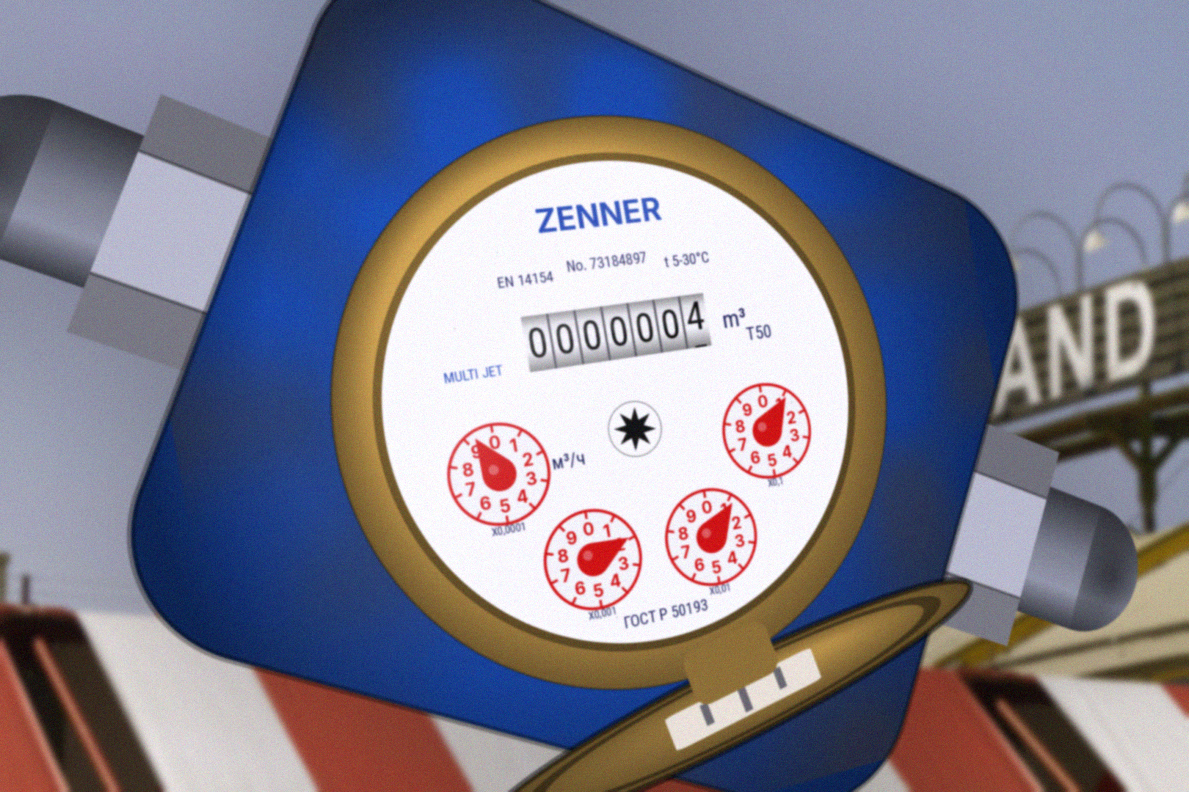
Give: 4.1119 m³
